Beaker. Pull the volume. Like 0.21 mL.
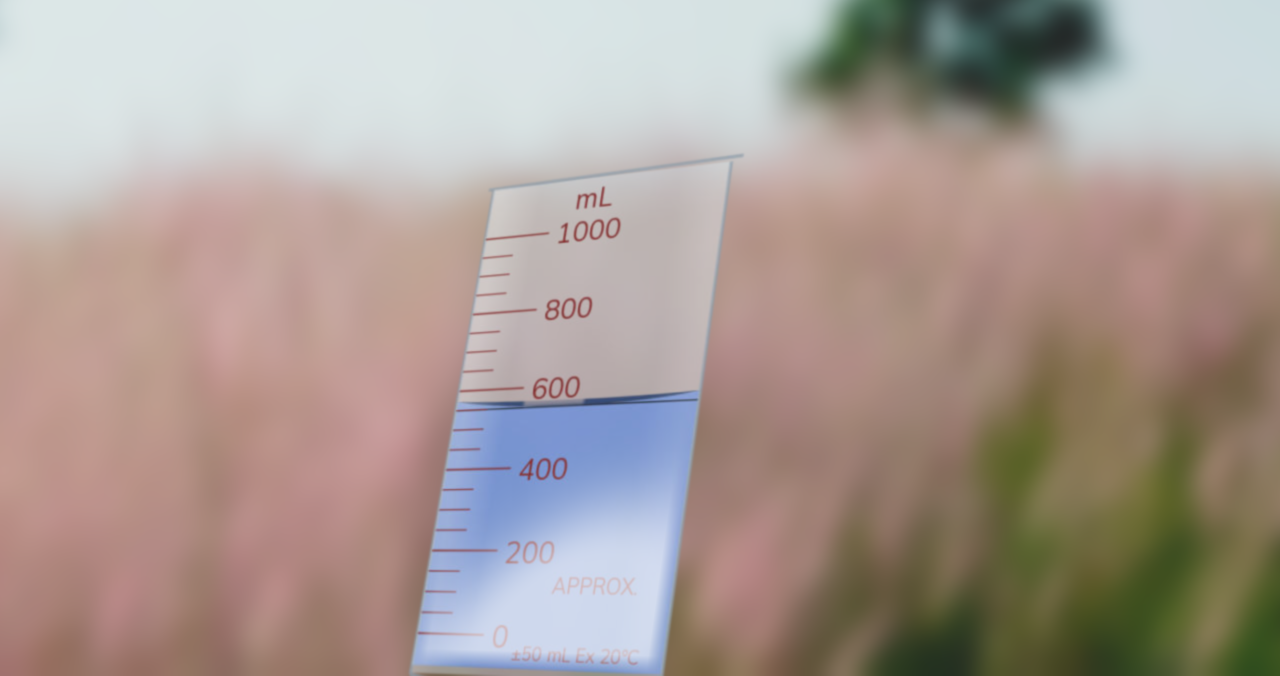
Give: 550 mL
